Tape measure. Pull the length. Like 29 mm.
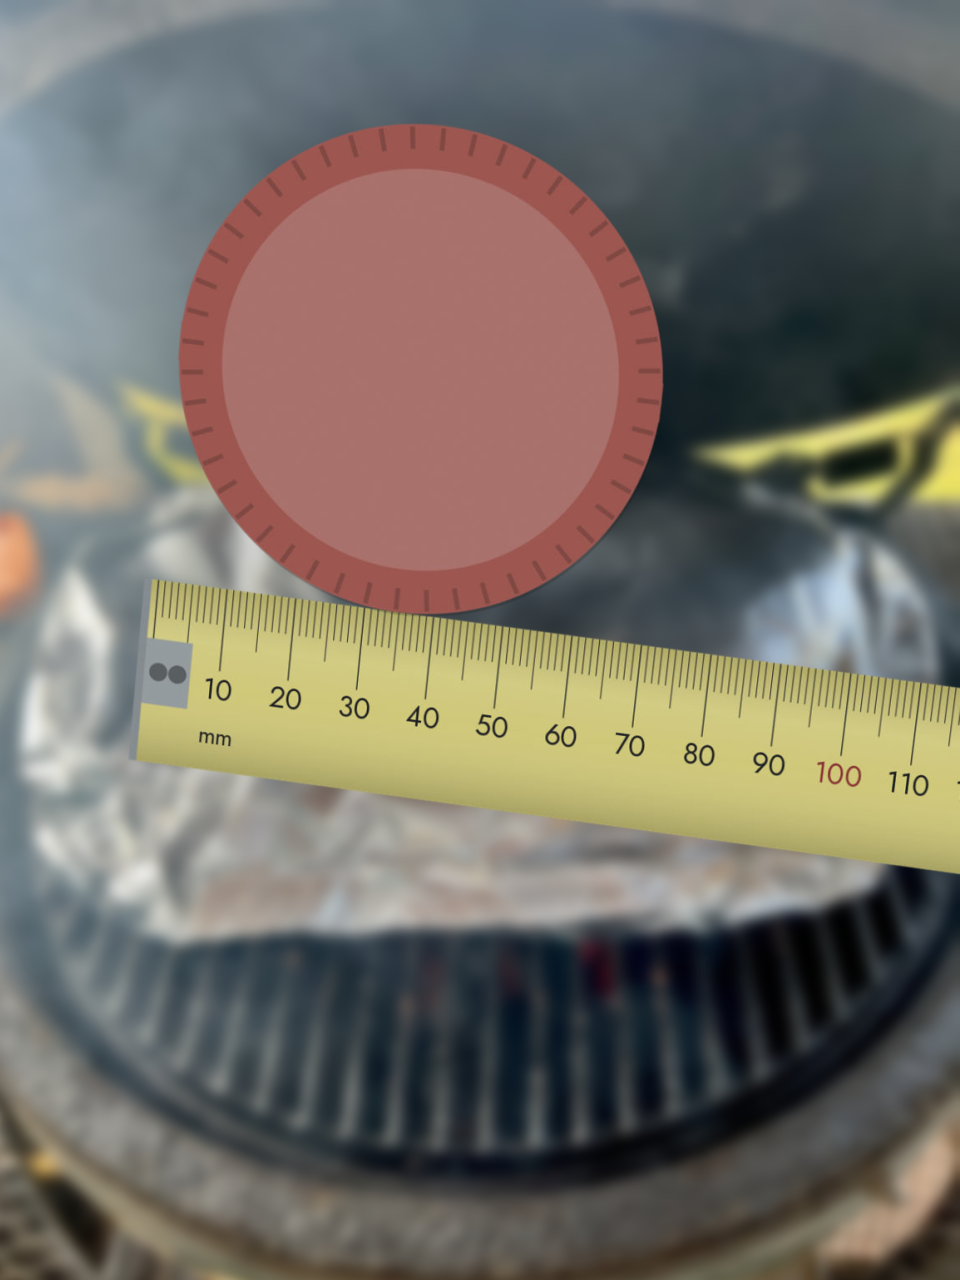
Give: 69 mm
